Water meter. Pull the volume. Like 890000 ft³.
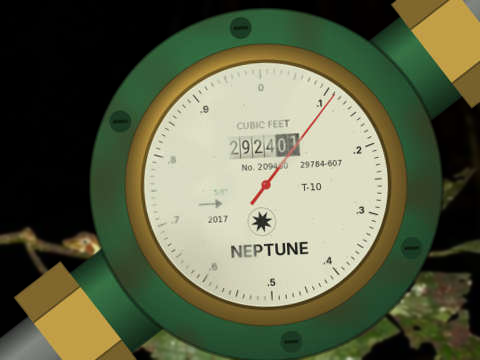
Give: 292401.11 ft³
